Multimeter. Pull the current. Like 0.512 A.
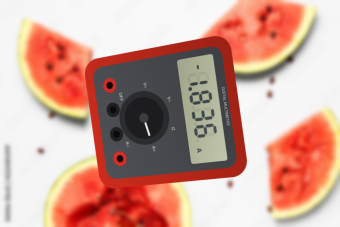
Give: -1.836 A
